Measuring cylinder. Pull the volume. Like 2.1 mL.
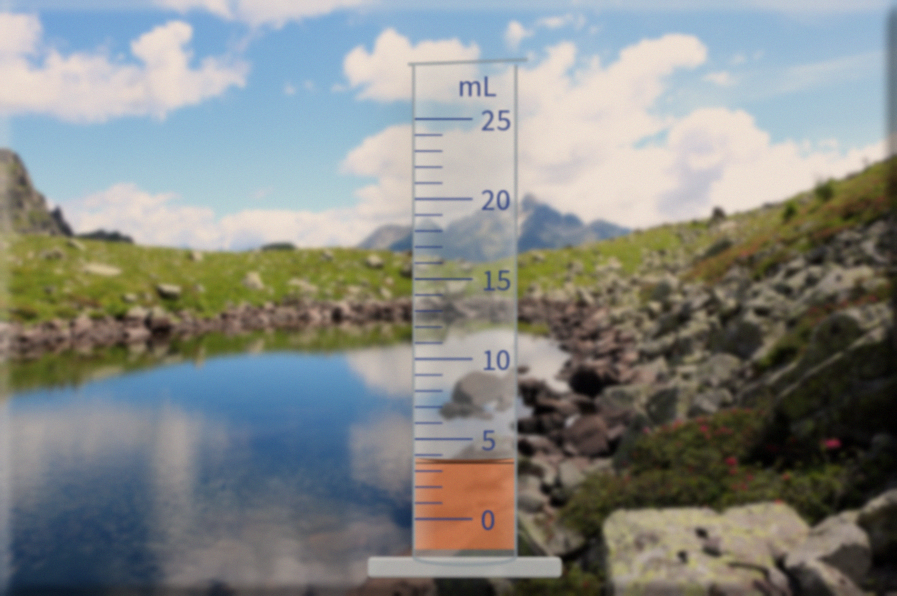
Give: 3.5 mL
